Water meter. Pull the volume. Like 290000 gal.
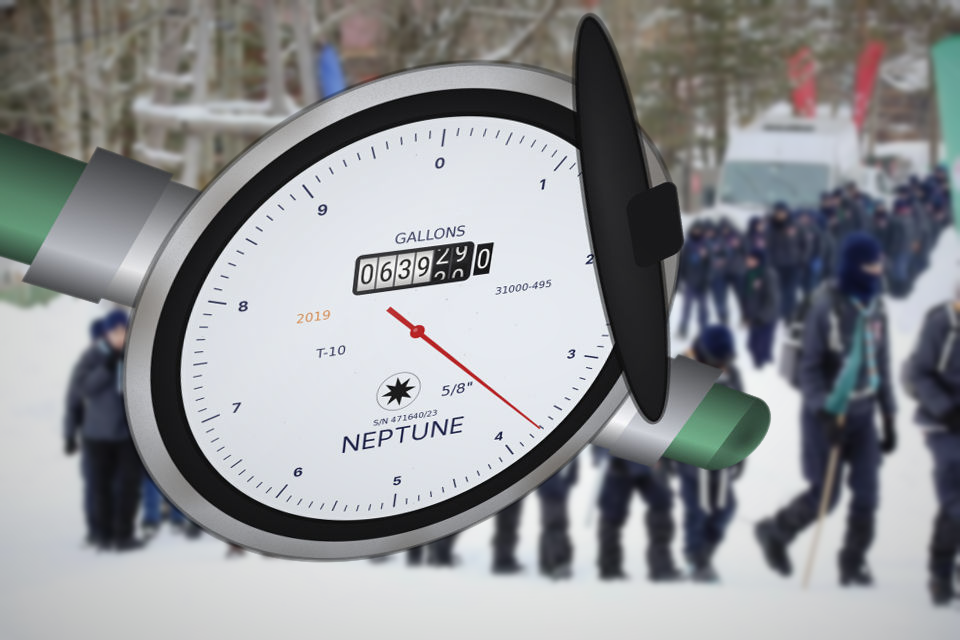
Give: 639293.7 gal
